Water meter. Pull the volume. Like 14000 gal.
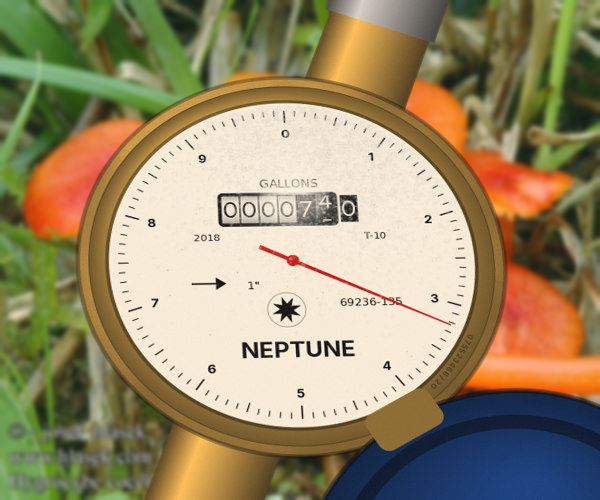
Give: 743.2 gal
